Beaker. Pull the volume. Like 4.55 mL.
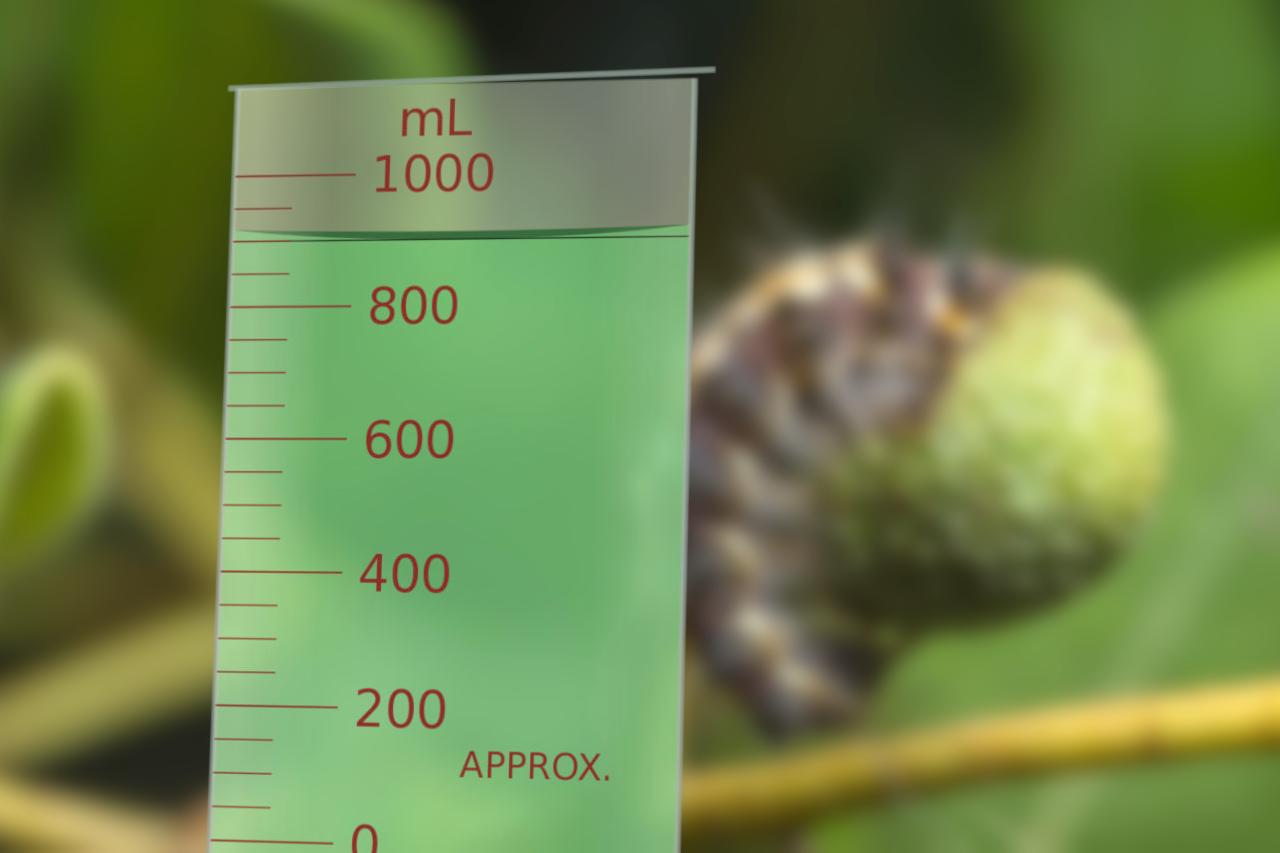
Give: 900 mL
